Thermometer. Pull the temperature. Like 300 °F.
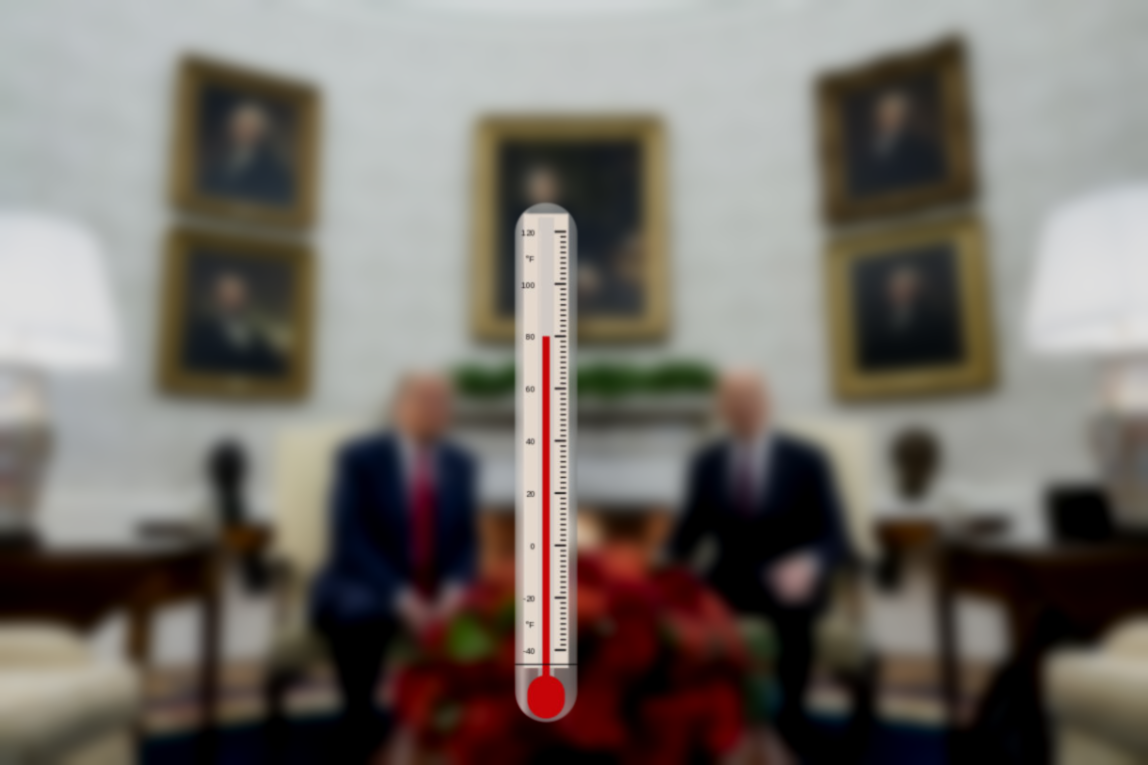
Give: 80 °F
